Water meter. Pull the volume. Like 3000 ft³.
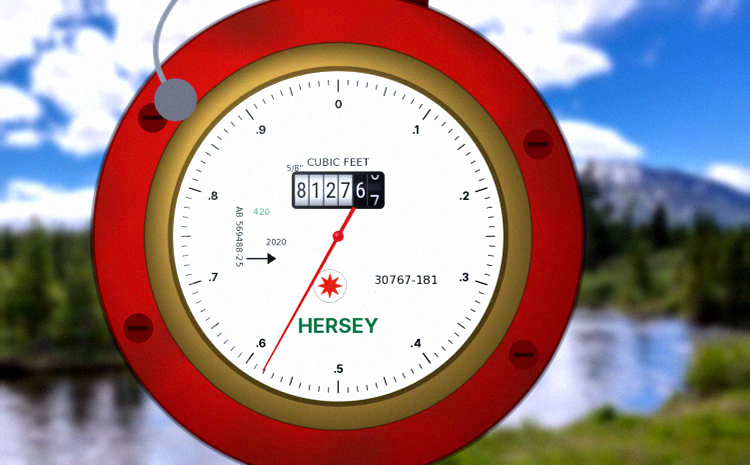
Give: 812766.58 ft³
